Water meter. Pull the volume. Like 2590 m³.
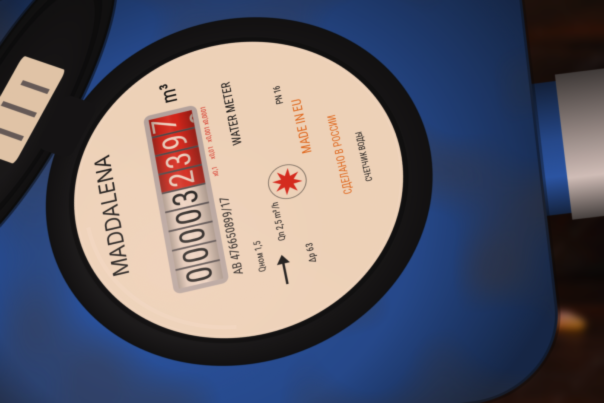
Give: 3.2397 m³
